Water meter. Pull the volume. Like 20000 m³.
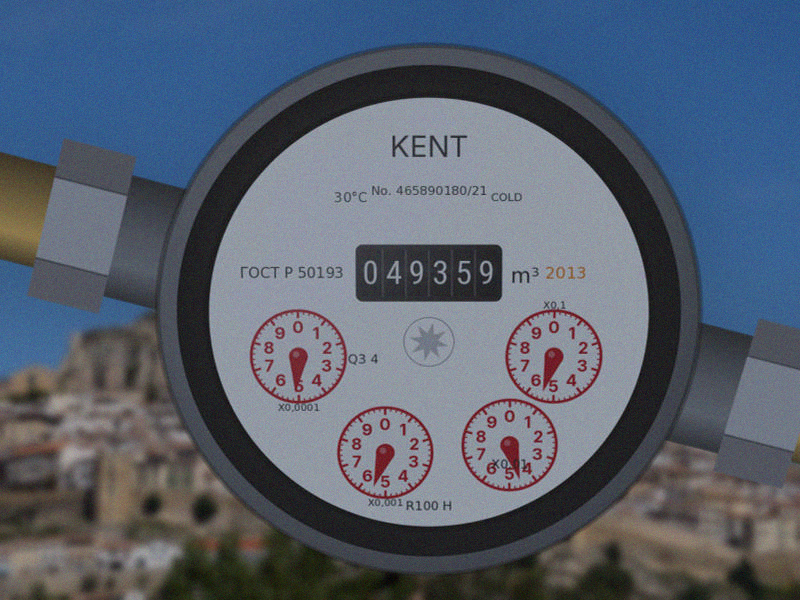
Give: 49359.5455 m³
